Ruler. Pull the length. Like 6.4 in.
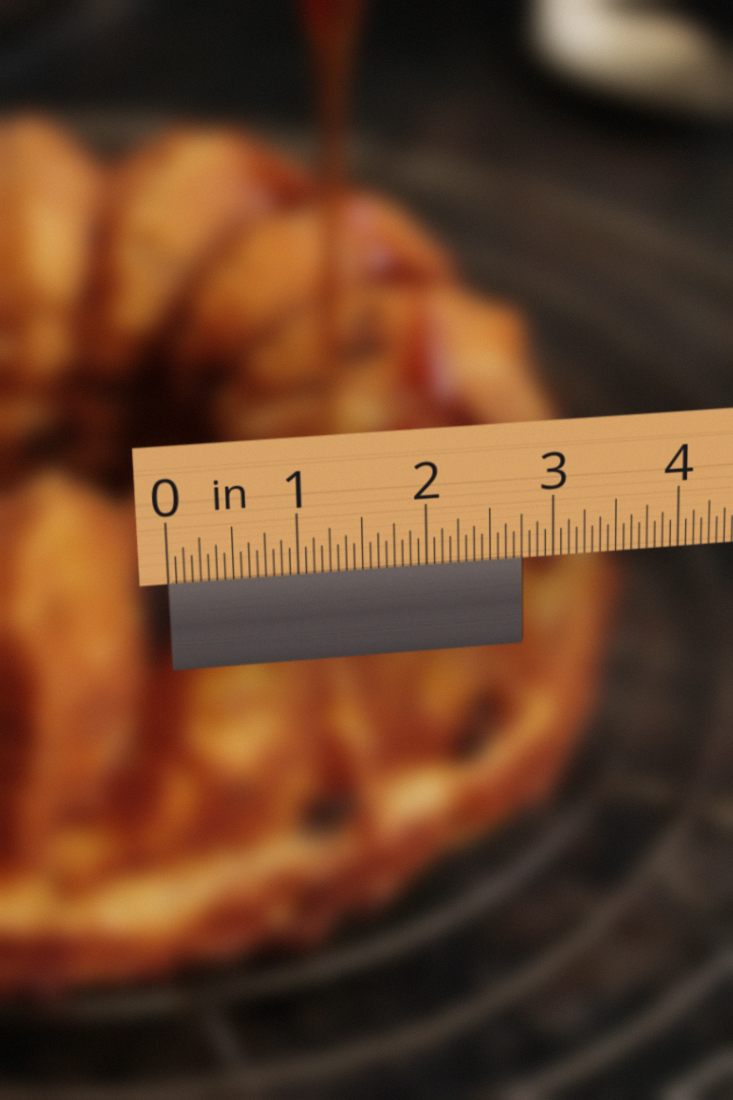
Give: 2.75 in
